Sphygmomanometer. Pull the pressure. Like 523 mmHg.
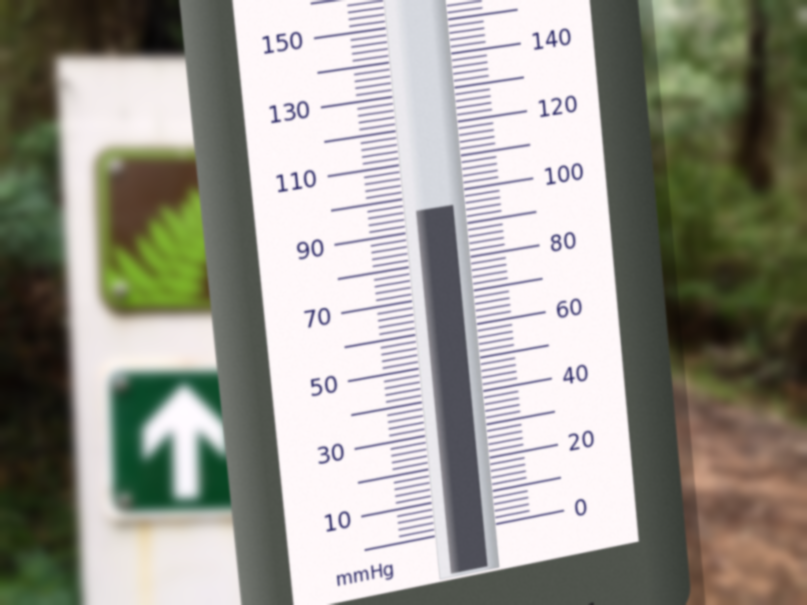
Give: 96 mmHg
